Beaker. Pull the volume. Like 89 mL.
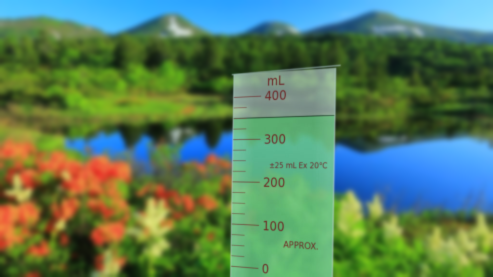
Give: 350 mL
